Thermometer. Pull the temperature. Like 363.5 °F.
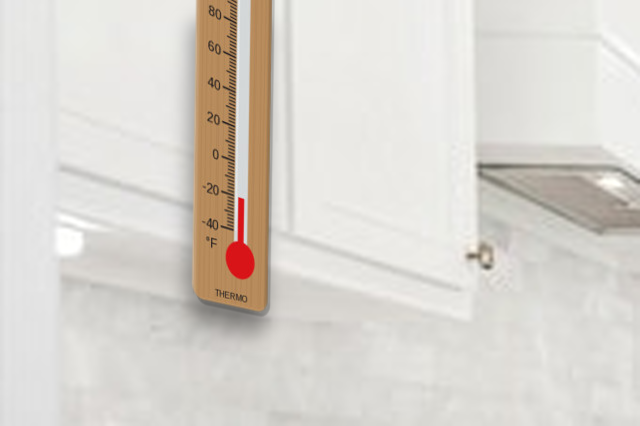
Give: -20 °F
